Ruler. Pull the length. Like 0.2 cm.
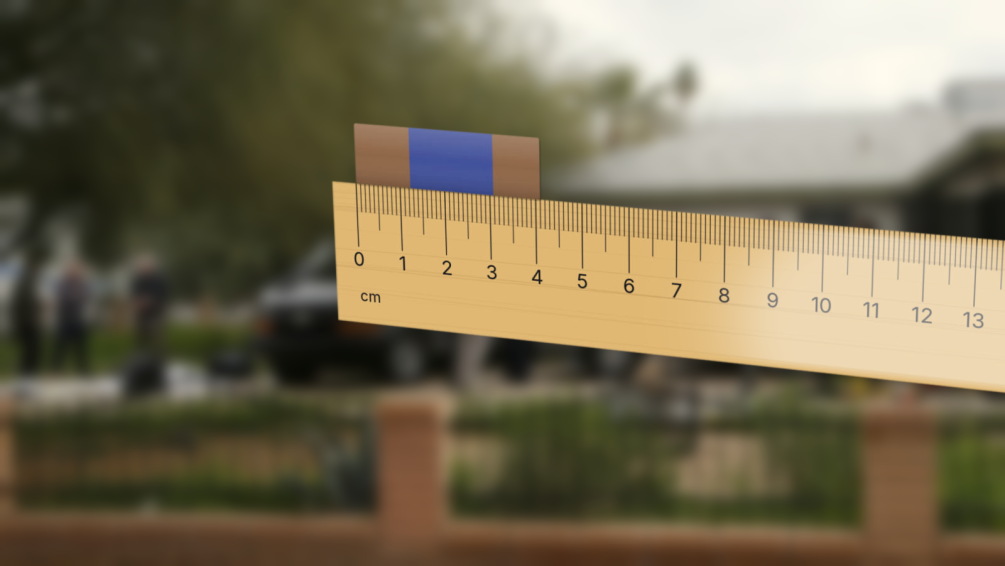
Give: 4.1 cm
